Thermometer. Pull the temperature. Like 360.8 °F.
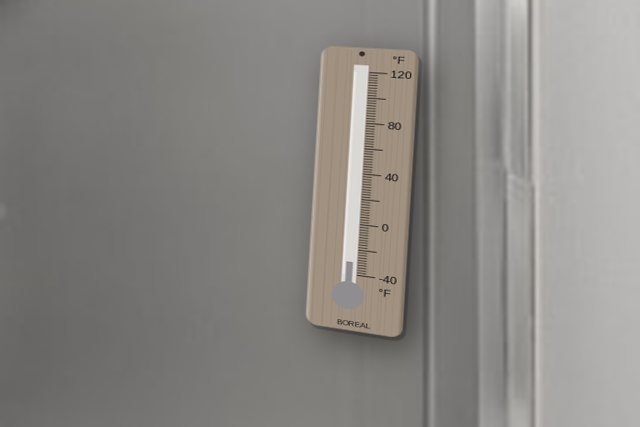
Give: -30 °F
